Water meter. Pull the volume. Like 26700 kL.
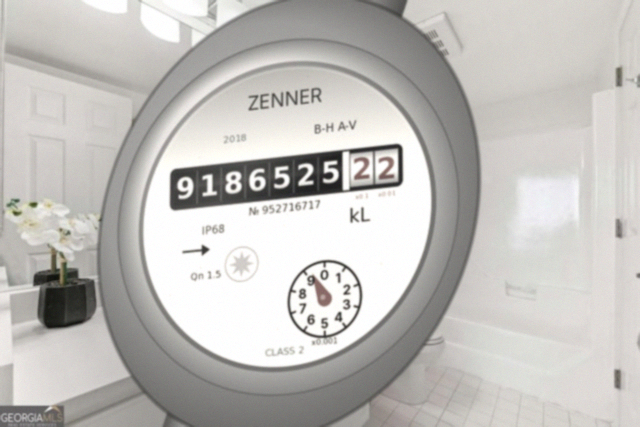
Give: 9186525.219 kL
